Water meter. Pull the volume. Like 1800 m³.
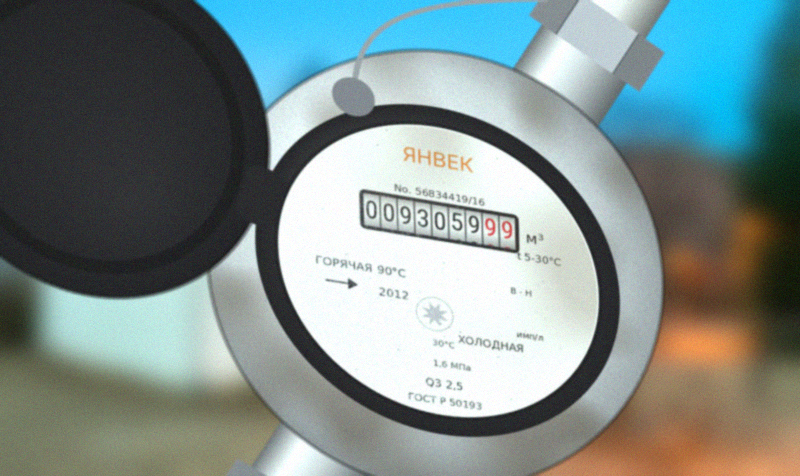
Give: 93059.99 m³
